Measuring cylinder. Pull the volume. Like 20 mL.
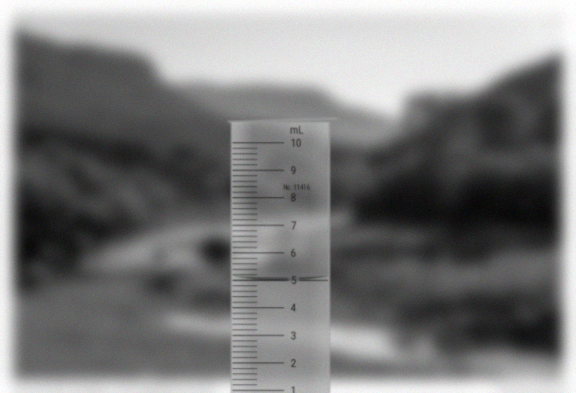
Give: 5 mL
